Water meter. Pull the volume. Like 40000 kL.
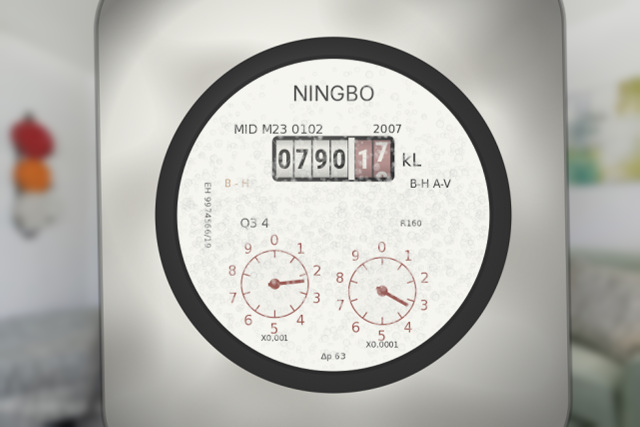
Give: 790.1723 kL
